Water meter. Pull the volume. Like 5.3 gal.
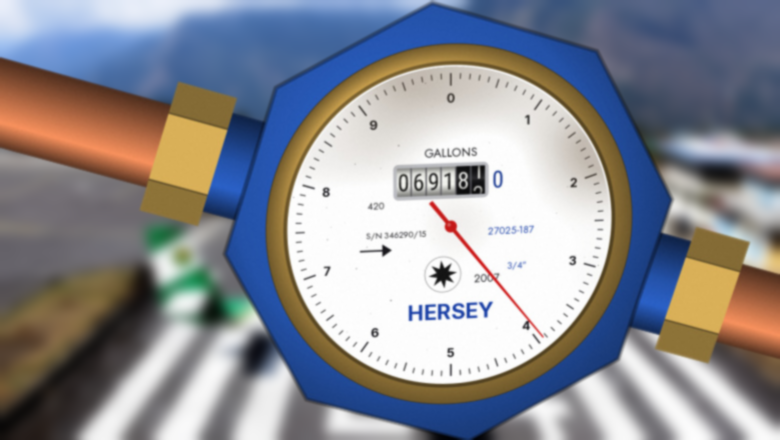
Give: 691813.9 gal
